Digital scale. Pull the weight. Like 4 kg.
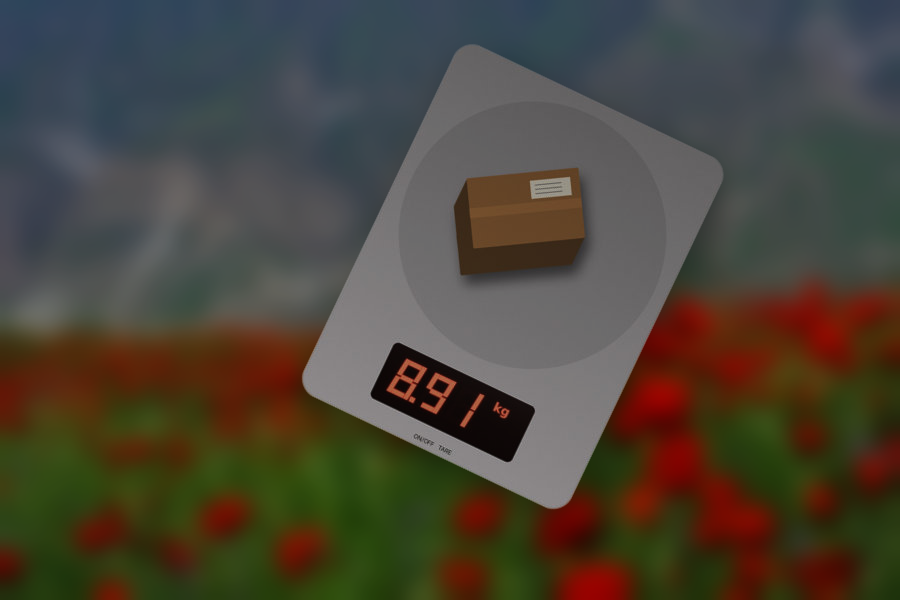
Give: 8.91 kg
